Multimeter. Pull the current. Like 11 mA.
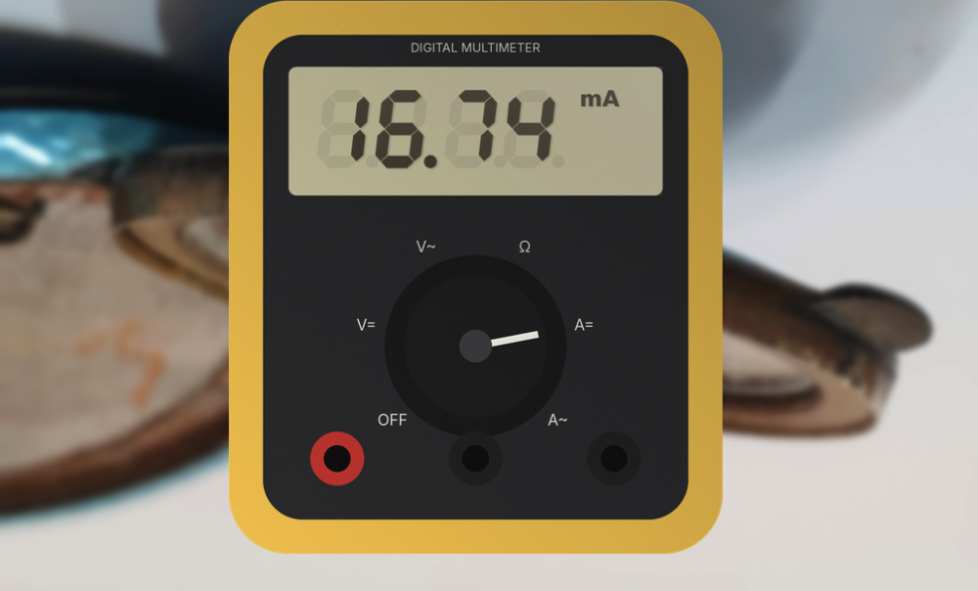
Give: 16.74 mA
